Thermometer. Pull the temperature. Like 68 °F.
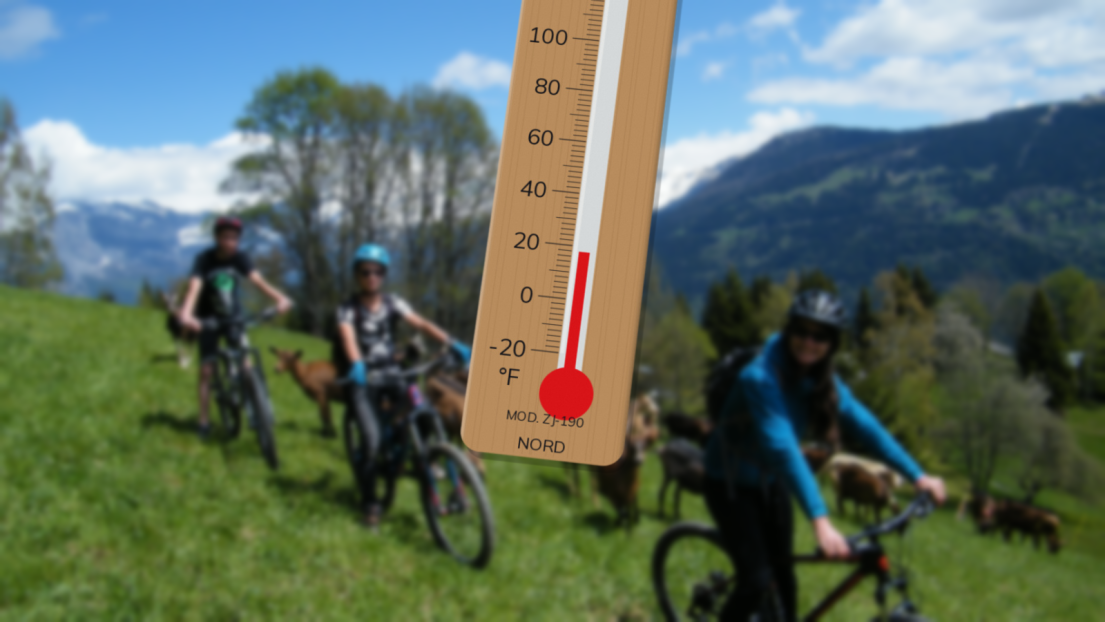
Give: 18 °F
